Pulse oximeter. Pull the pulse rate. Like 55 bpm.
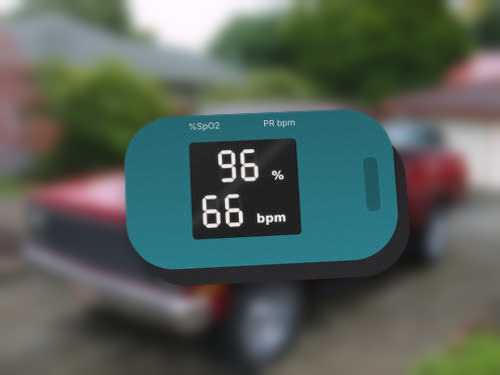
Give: 66 bpm
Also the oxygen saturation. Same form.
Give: 96 %
